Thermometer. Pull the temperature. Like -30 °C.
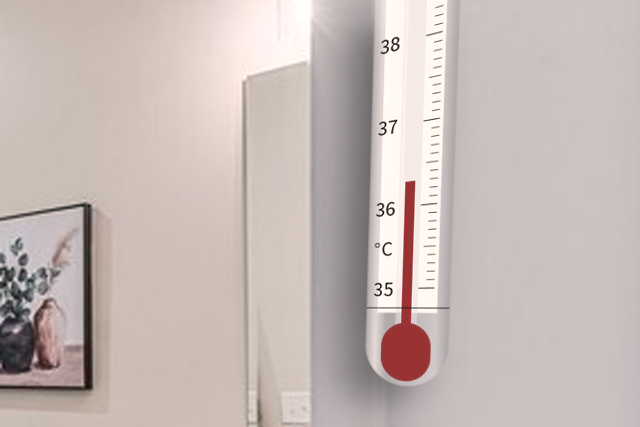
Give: 36.3 °C
